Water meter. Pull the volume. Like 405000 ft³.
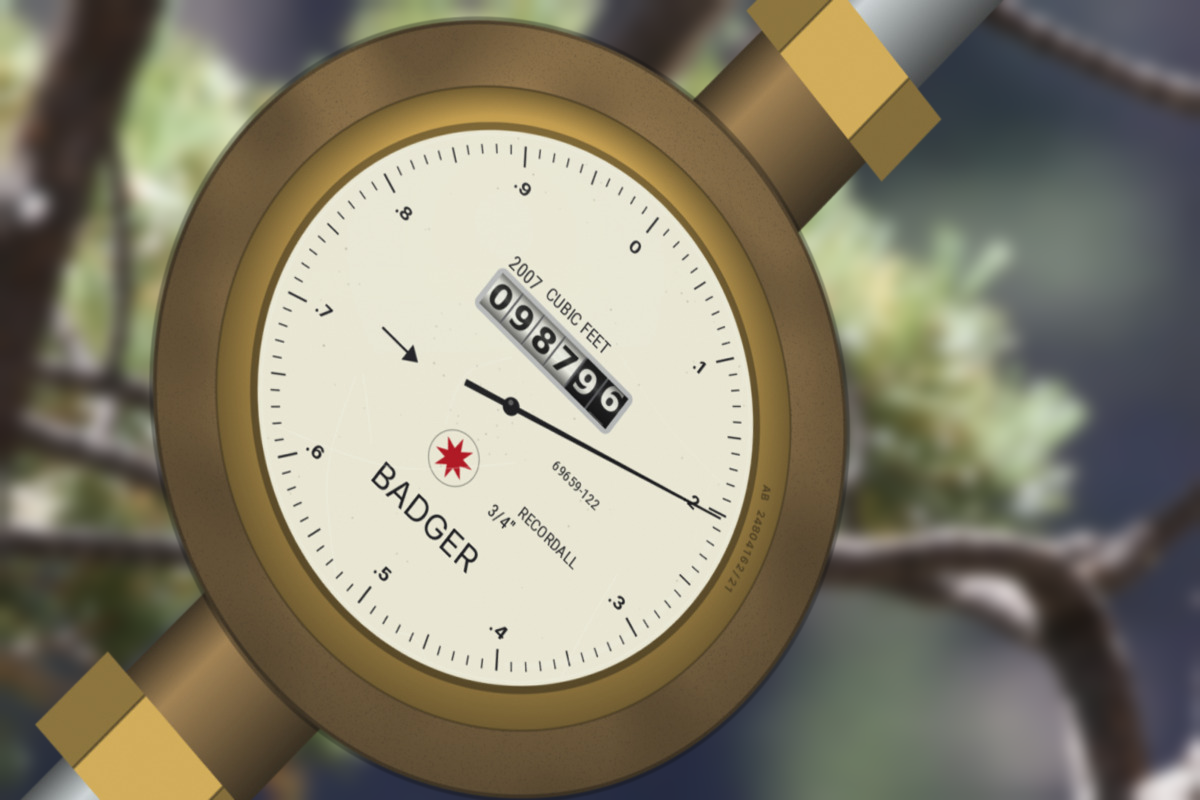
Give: 98796.20 ft³
